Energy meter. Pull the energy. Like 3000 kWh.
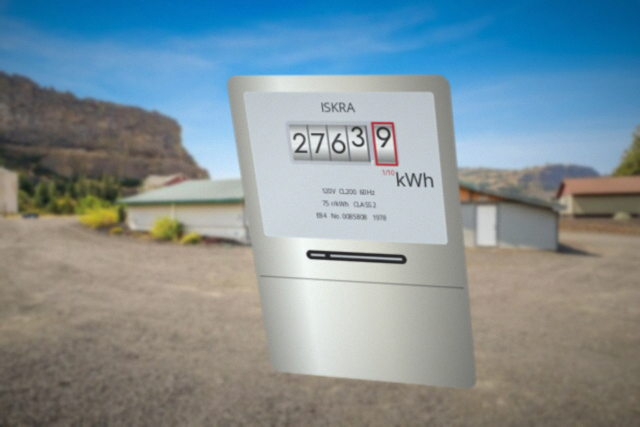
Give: 2763.9 kWh
